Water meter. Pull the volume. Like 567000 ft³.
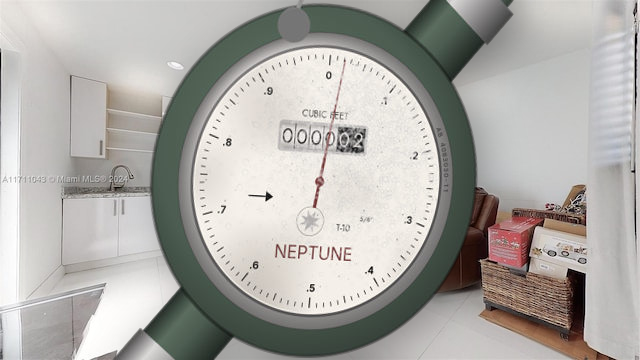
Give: 2.02 ft³
